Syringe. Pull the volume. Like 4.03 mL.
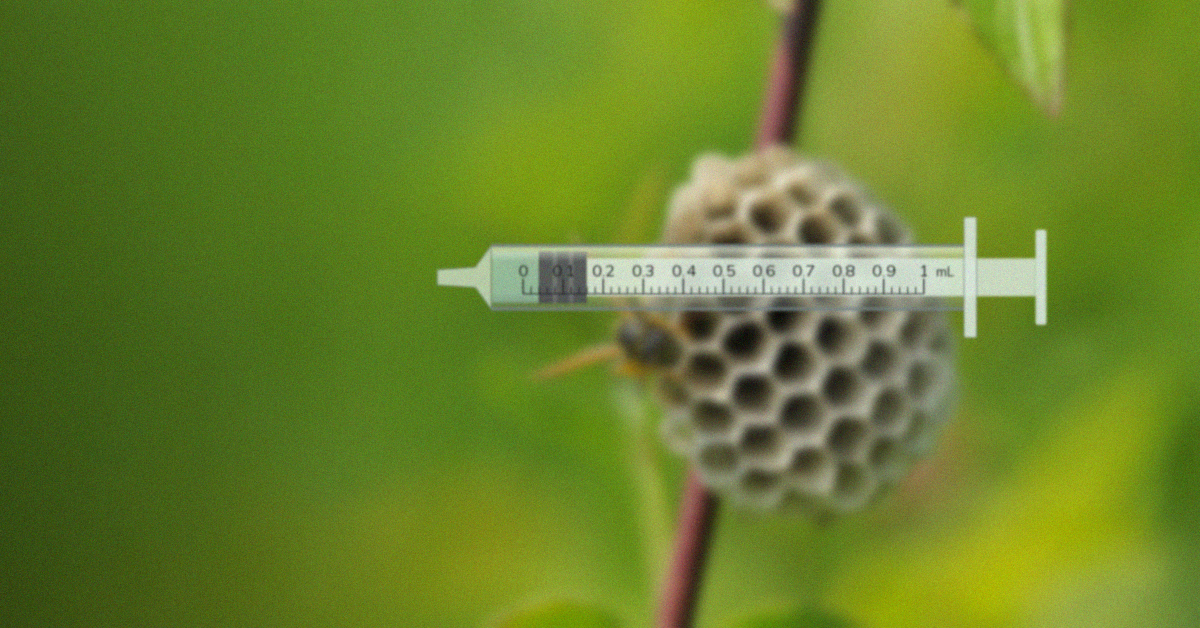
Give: 0.04 mL
